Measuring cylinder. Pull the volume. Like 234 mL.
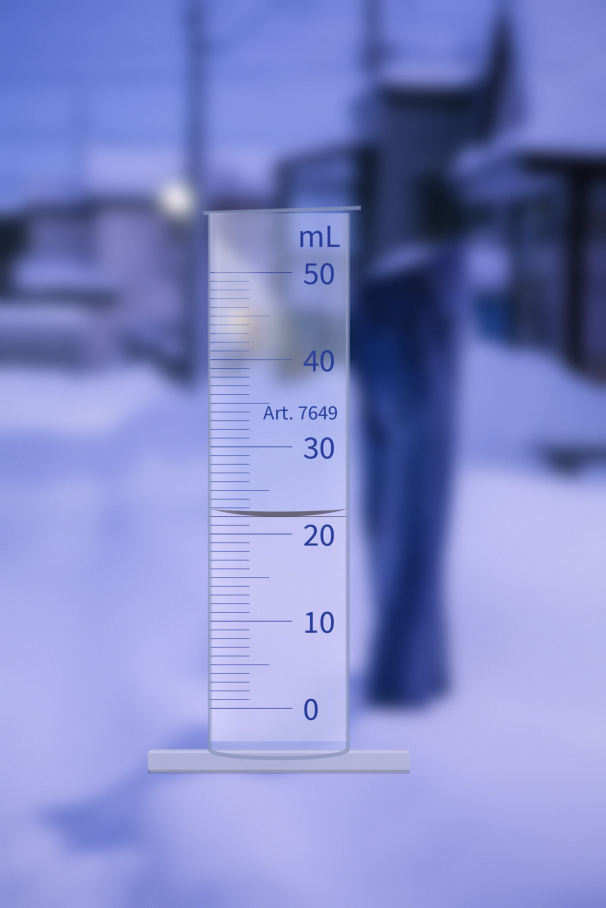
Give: 22 mL
